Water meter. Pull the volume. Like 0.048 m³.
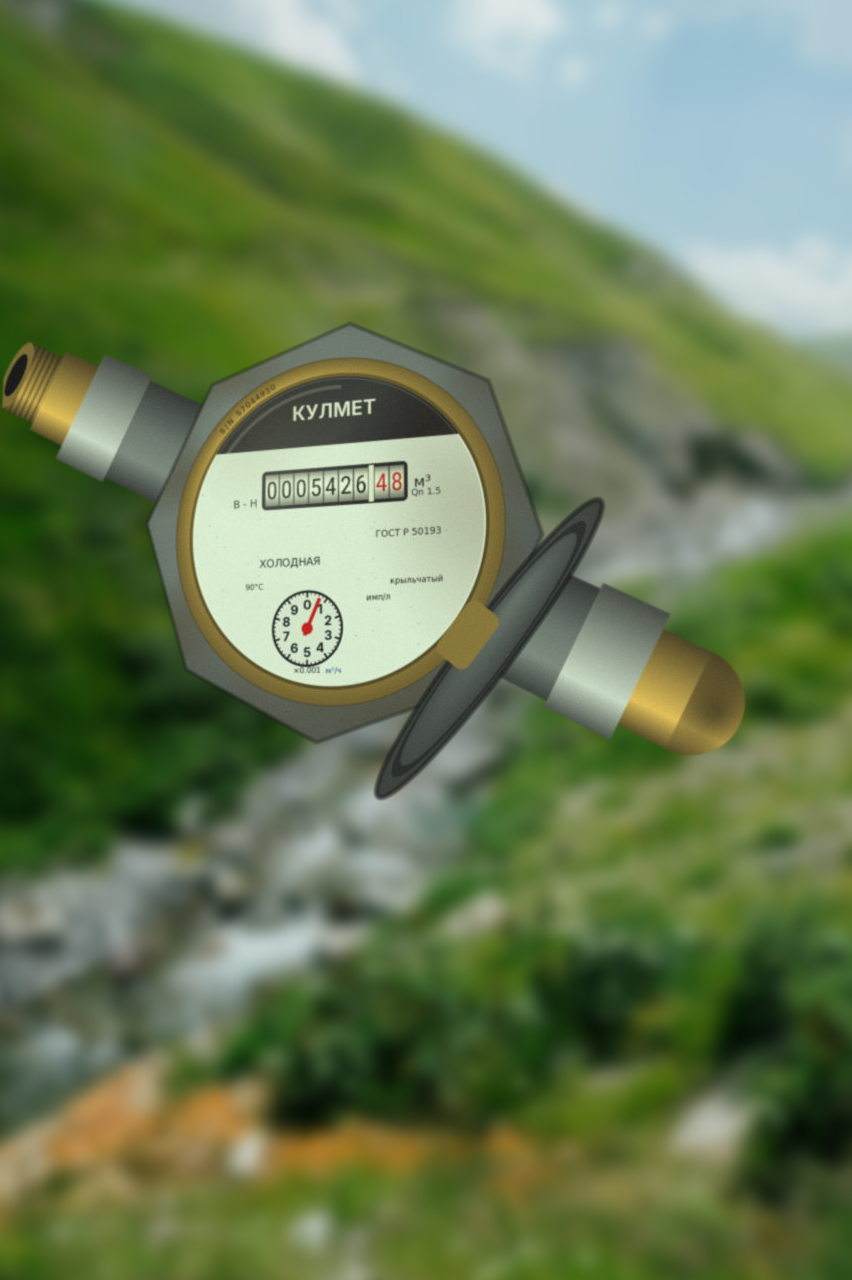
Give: 5426.480 m³
